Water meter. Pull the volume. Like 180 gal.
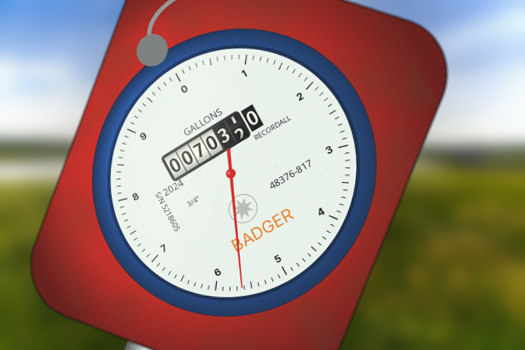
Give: 70315.6 gal
